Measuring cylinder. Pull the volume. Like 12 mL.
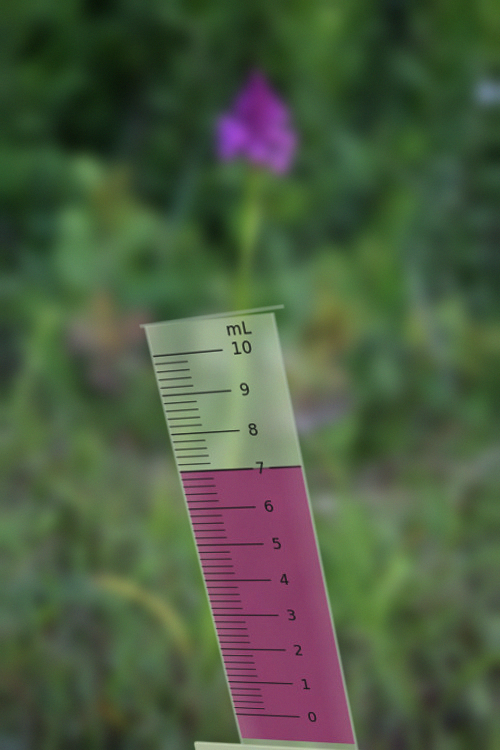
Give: 7 mL
